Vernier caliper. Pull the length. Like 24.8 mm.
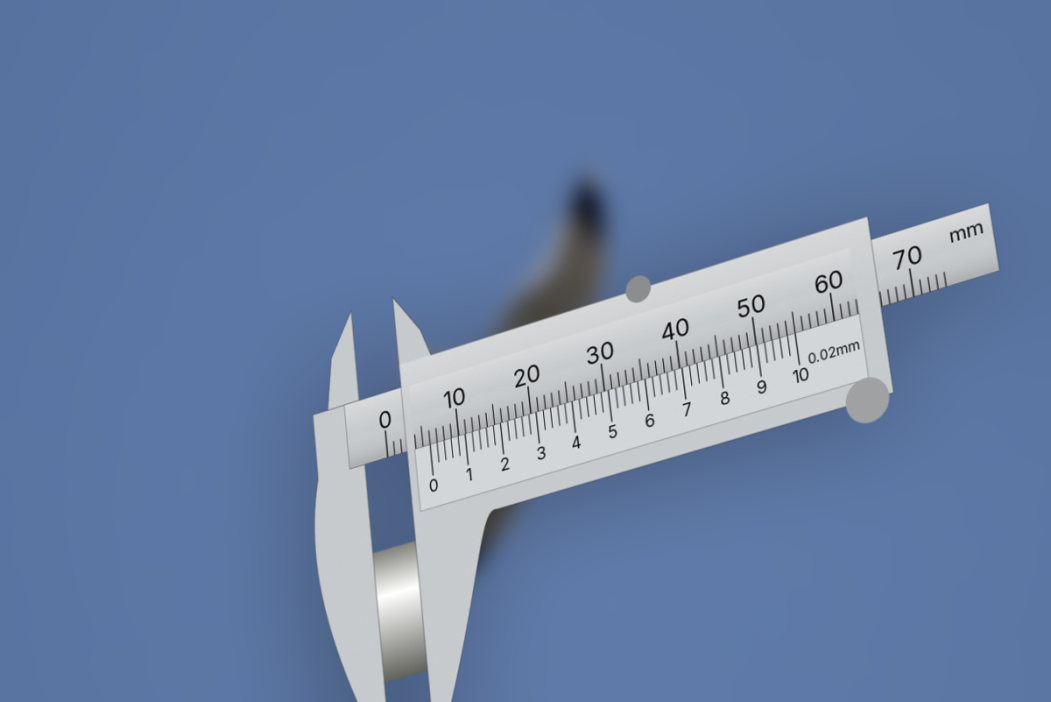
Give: 6.0 mm
